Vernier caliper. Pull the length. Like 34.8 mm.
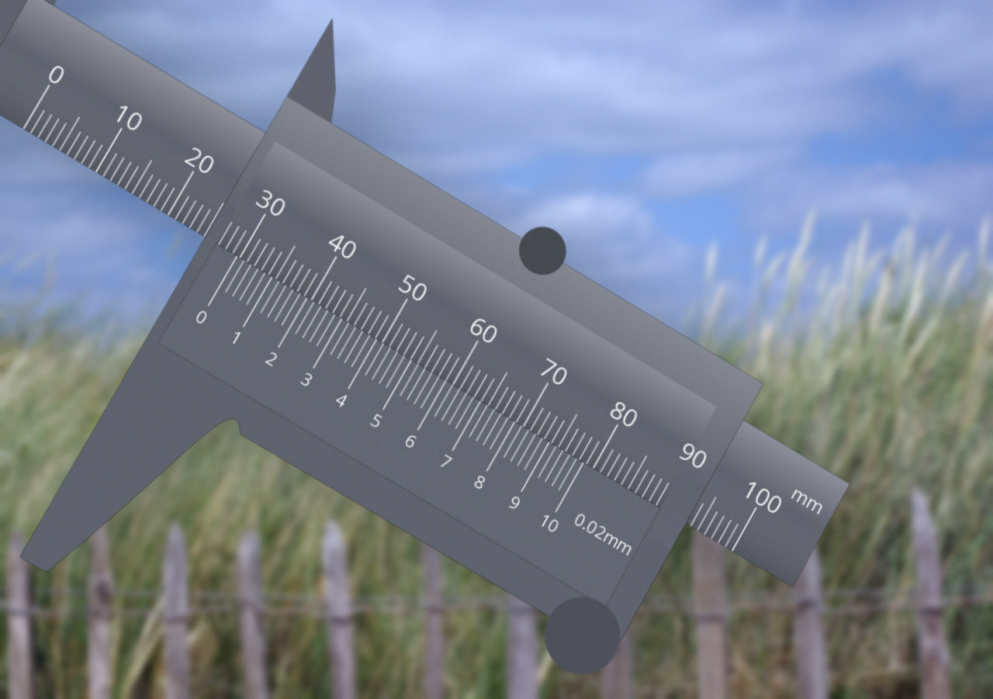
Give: 29.6 mm
